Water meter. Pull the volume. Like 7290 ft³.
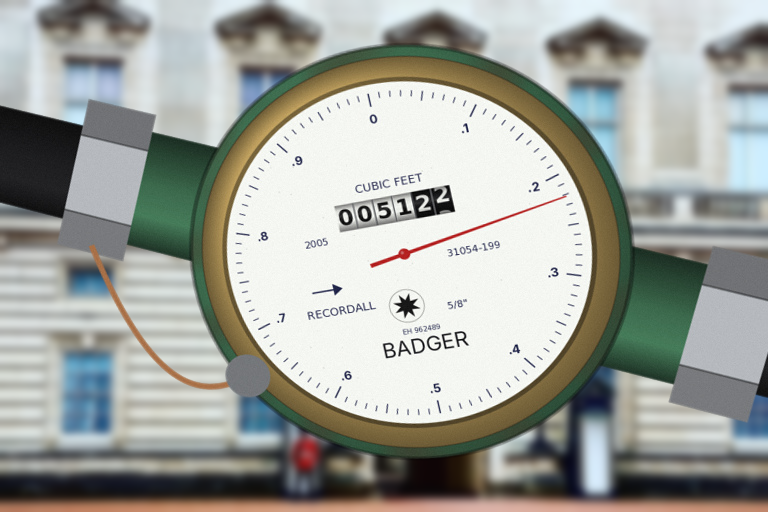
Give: 5122.22 ft³
